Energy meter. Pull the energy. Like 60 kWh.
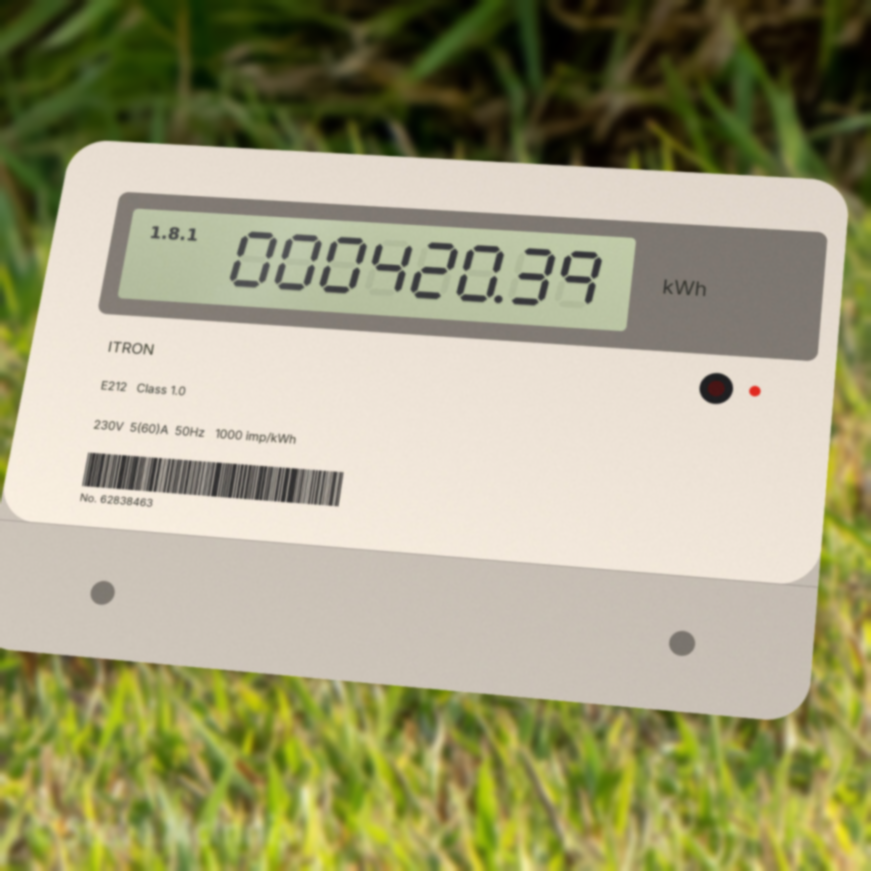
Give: 420.39 kWh
